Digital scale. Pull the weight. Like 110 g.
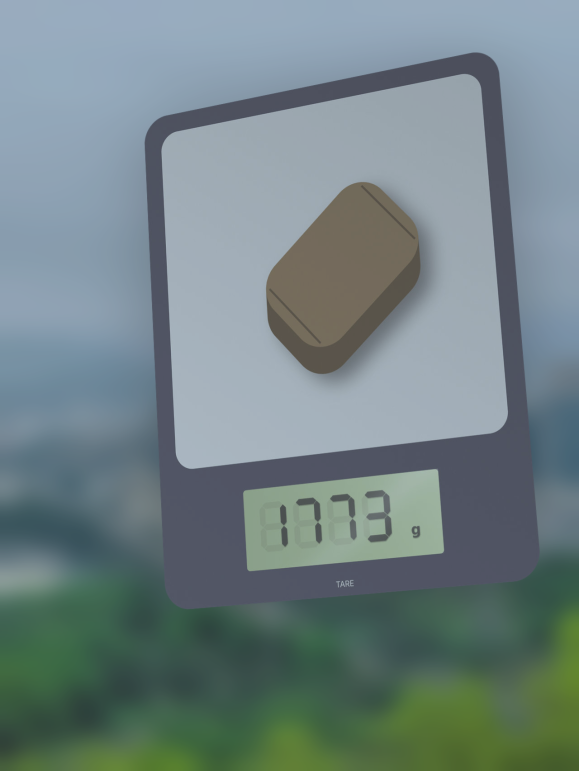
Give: 1773 g
